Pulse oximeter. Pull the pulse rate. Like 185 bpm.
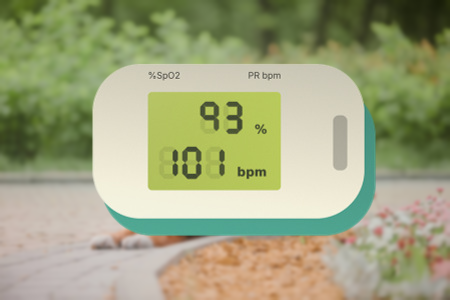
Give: 101 bpm
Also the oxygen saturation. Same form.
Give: 93 %
